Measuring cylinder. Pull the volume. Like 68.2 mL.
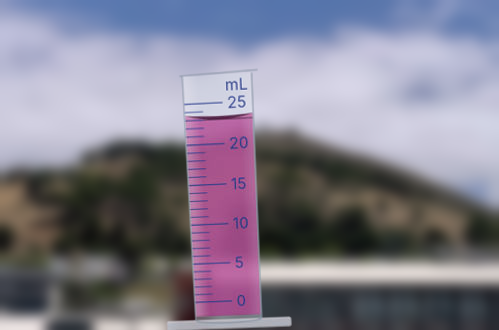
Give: 23 mL
